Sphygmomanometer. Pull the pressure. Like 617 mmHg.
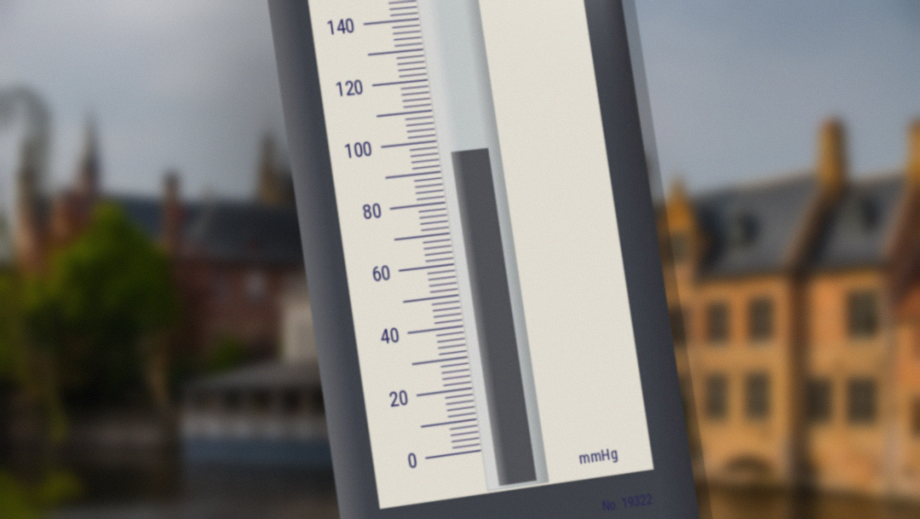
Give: 96 mmHg
